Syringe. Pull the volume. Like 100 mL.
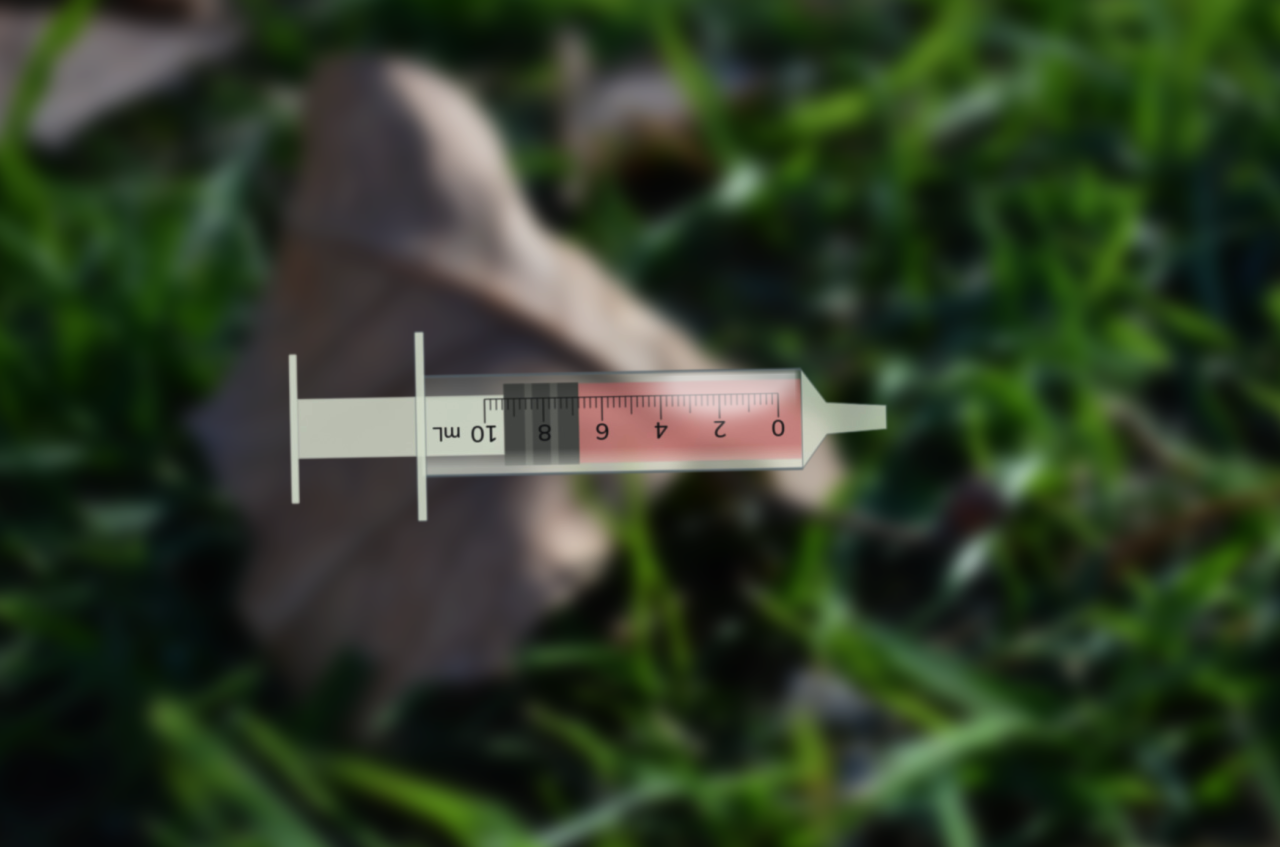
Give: 6.8 mL
